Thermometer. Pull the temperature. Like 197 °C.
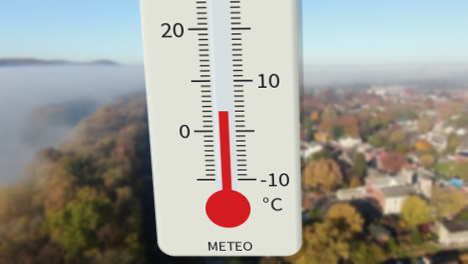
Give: 4 °C
